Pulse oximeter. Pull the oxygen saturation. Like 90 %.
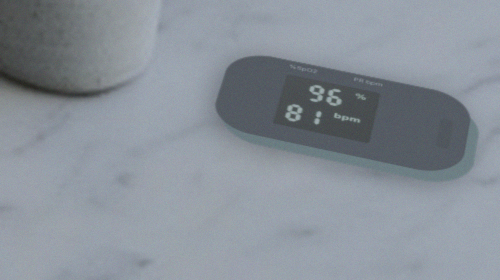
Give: 96 %
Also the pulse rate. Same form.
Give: 81 bpm
